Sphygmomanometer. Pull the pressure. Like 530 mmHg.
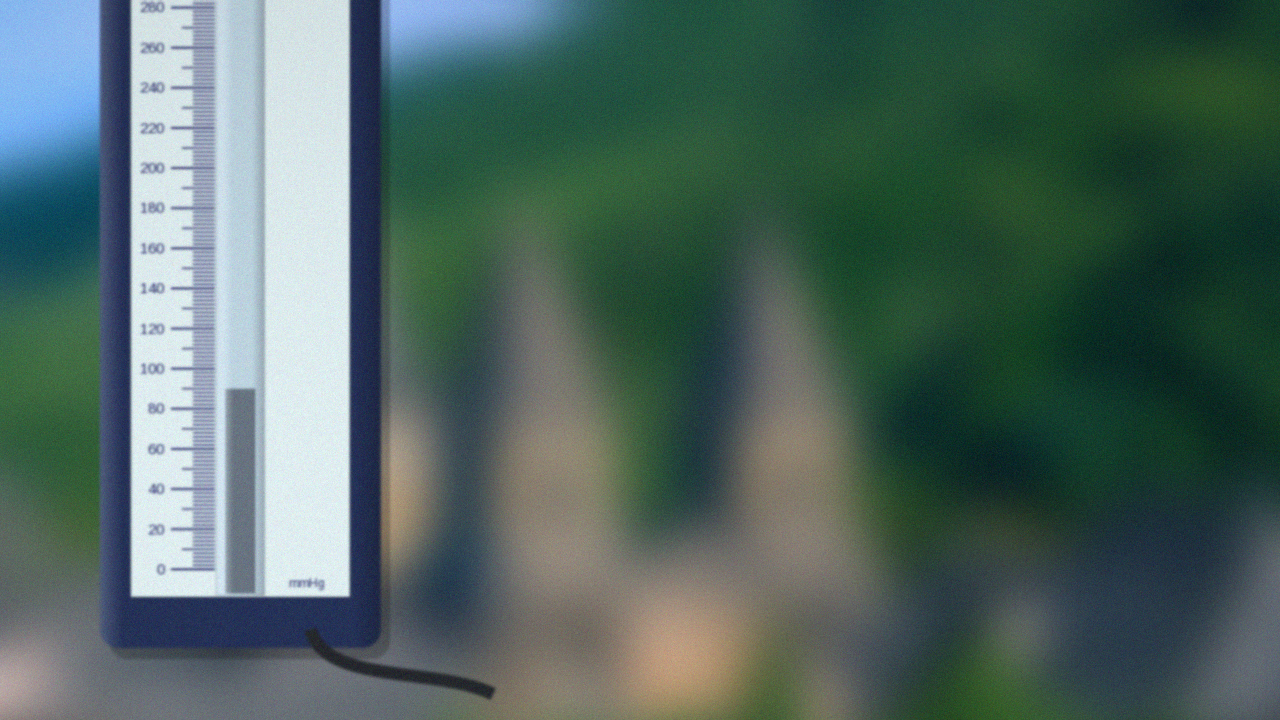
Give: 90 mmHg
